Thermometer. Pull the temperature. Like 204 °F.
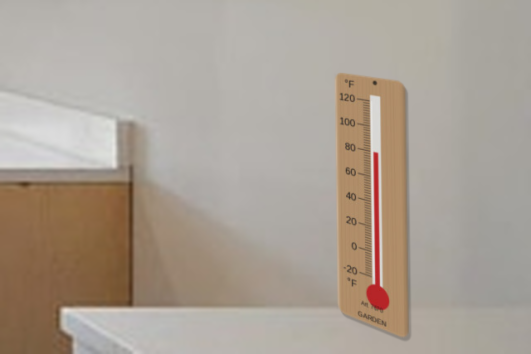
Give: 80 °F
